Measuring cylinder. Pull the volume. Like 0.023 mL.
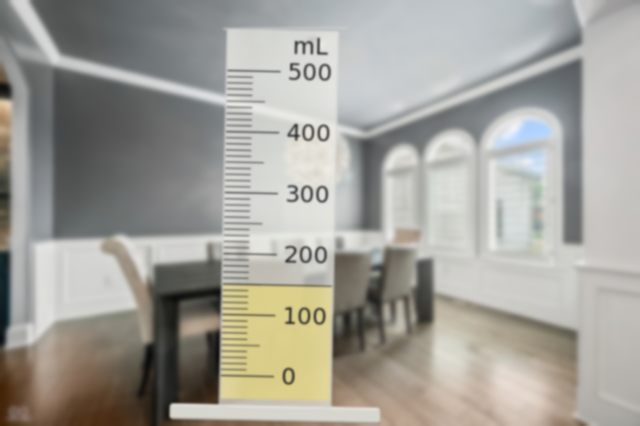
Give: 150 mL
